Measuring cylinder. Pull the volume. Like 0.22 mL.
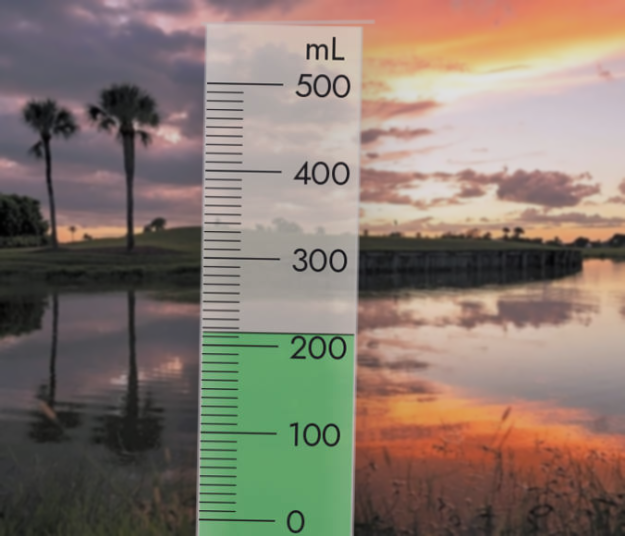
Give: 215 mL
